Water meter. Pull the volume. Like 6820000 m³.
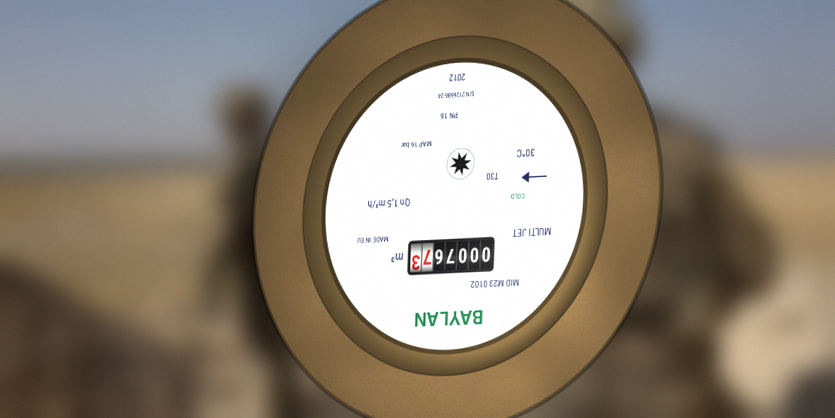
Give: 76.73 m³
